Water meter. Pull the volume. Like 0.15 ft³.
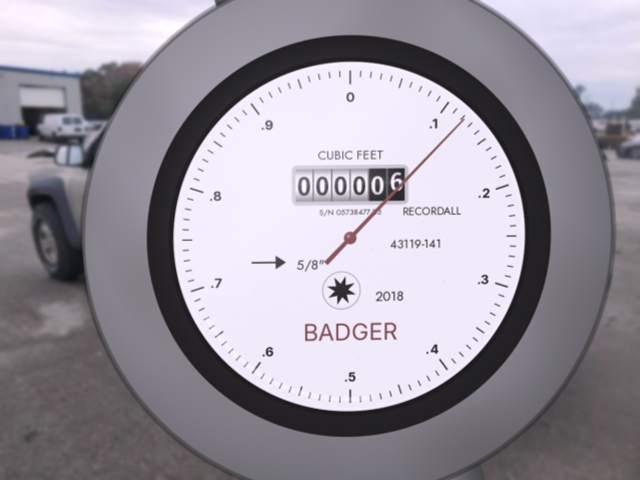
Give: 6.12 ft³
